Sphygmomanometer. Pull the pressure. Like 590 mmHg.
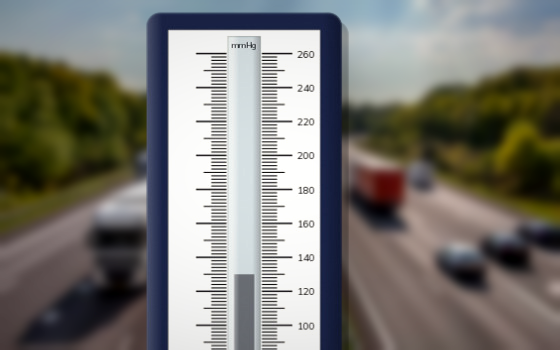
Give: 130 mmHg
